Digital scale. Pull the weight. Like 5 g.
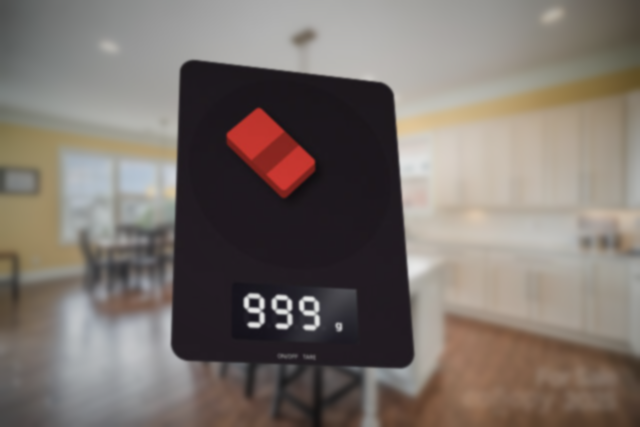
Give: 999 g
